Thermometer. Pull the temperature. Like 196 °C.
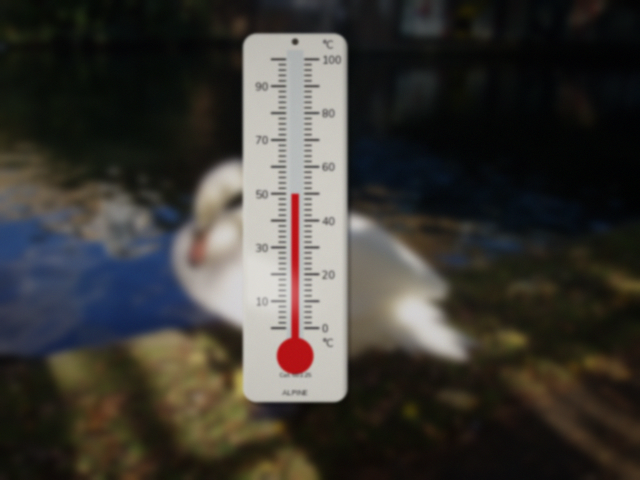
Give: 50 °C
